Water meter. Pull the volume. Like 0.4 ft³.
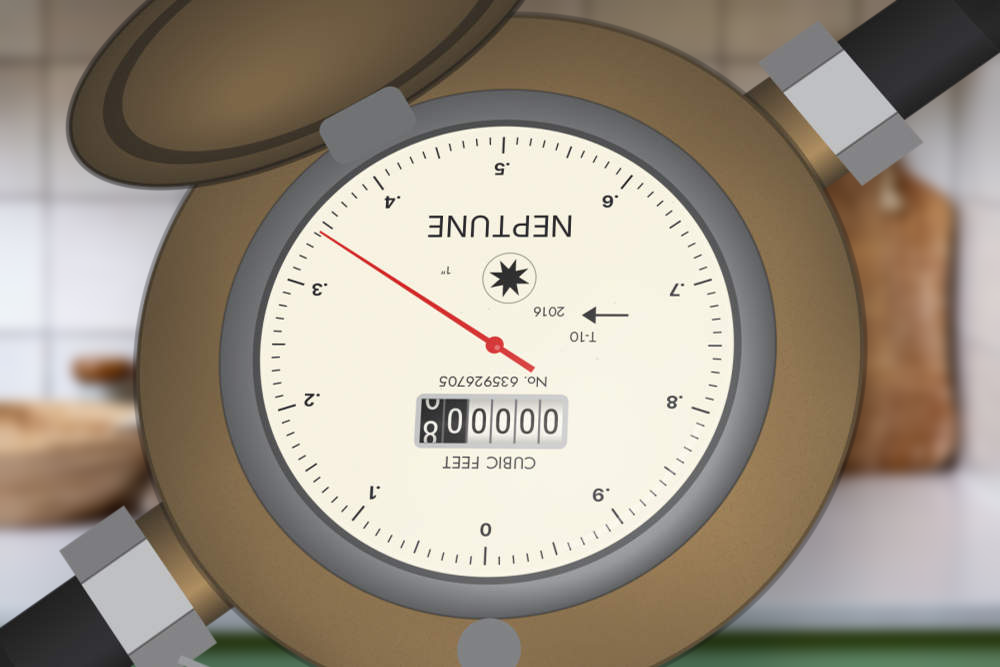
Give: 8.34 ft³
